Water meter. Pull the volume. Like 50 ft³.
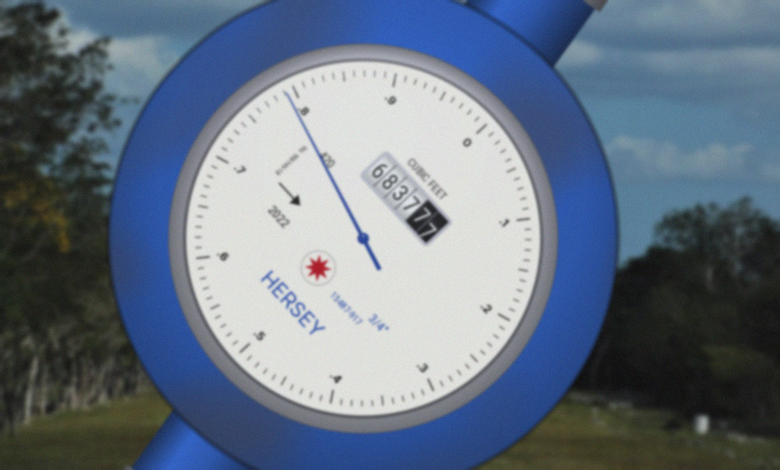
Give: 683776.79 ft³
